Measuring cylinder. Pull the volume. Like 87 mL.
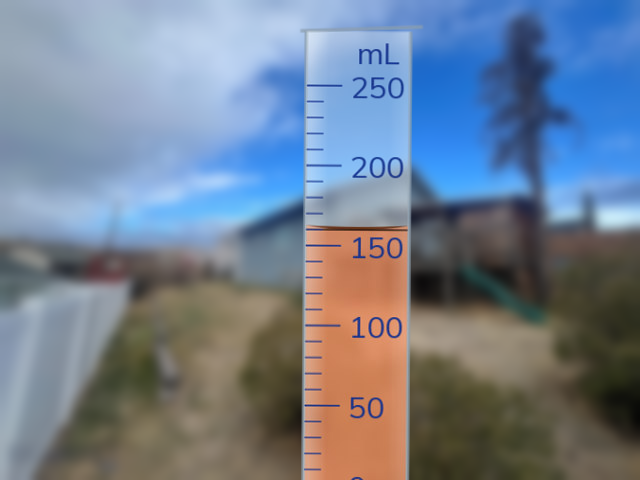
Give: 160 mL
